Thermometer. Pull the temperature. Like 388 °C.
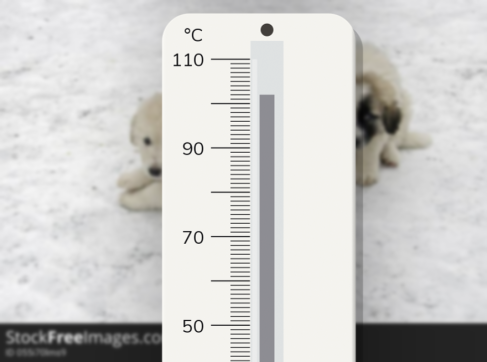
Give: 102 °C
